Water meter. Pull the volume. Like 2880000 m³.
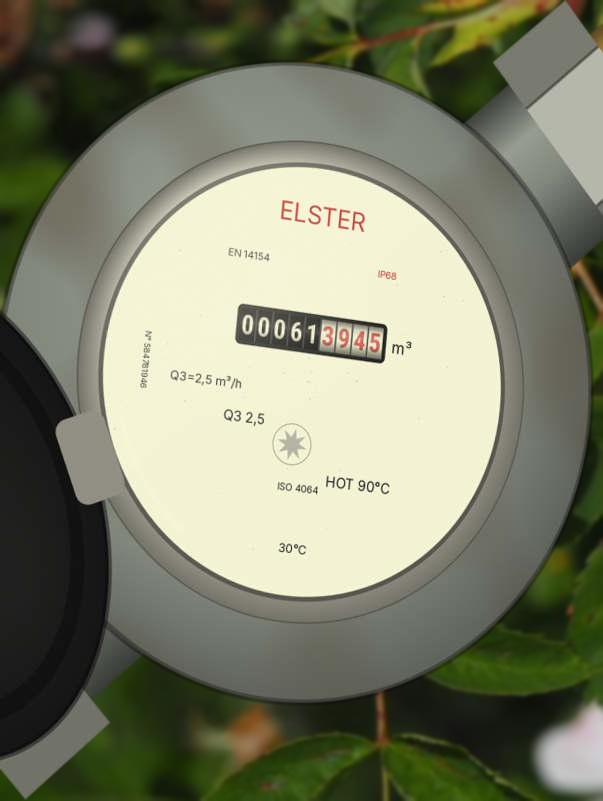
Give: 61.3945 m³
